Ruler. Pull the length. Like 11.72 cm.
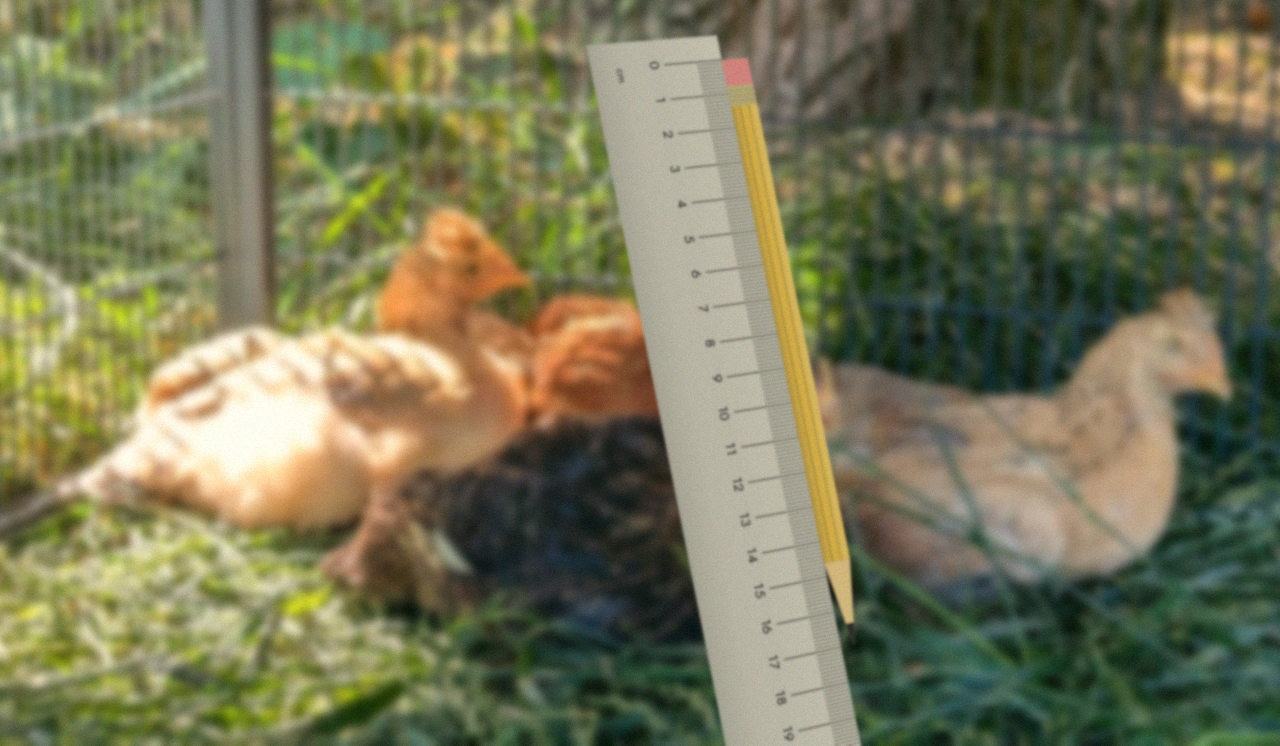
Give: 17 cm
